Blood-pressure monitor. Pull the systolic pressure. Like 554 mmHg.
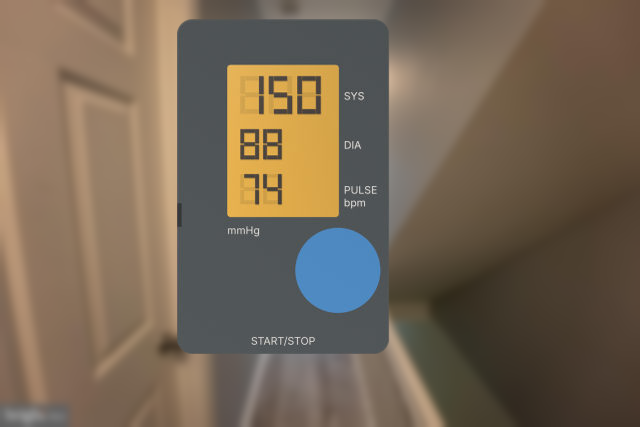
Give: 150 mmHg
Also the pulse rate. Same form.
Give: 74 bpm
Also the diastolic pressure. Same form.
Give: 88 mmHg
